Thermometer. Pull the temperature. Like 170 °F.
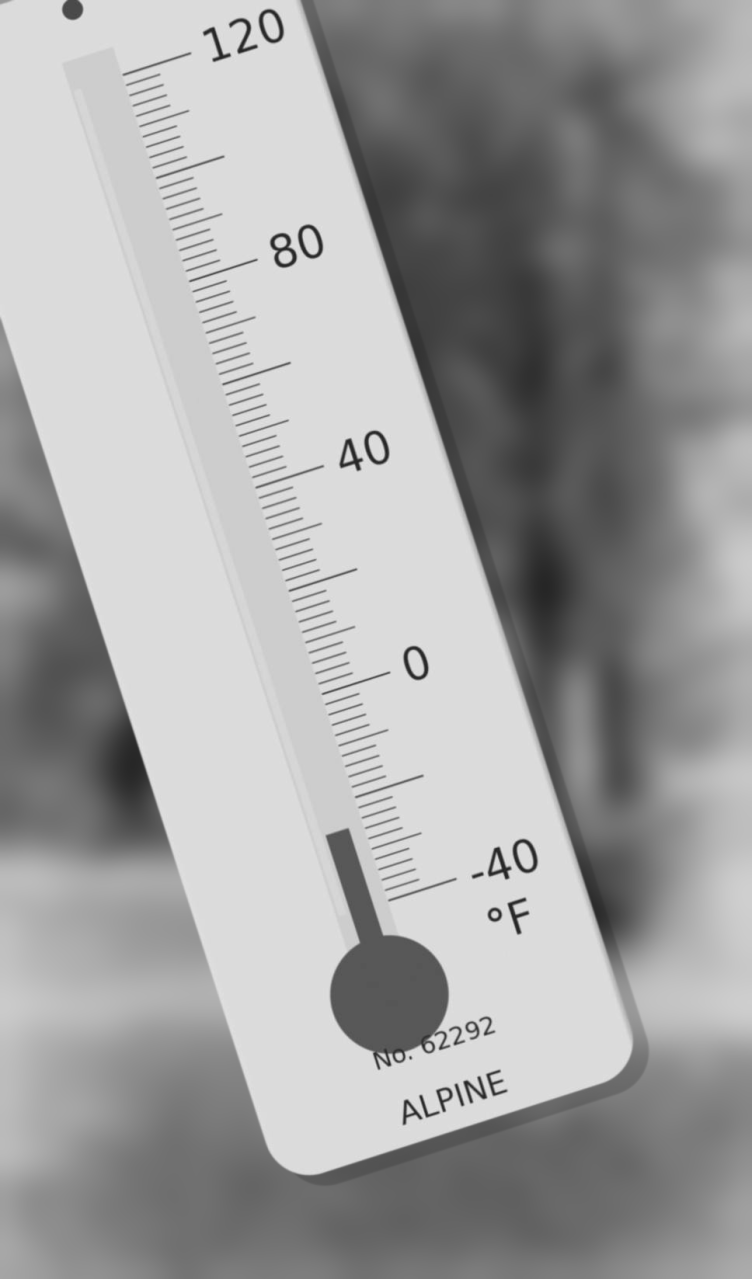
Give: -25 °F
